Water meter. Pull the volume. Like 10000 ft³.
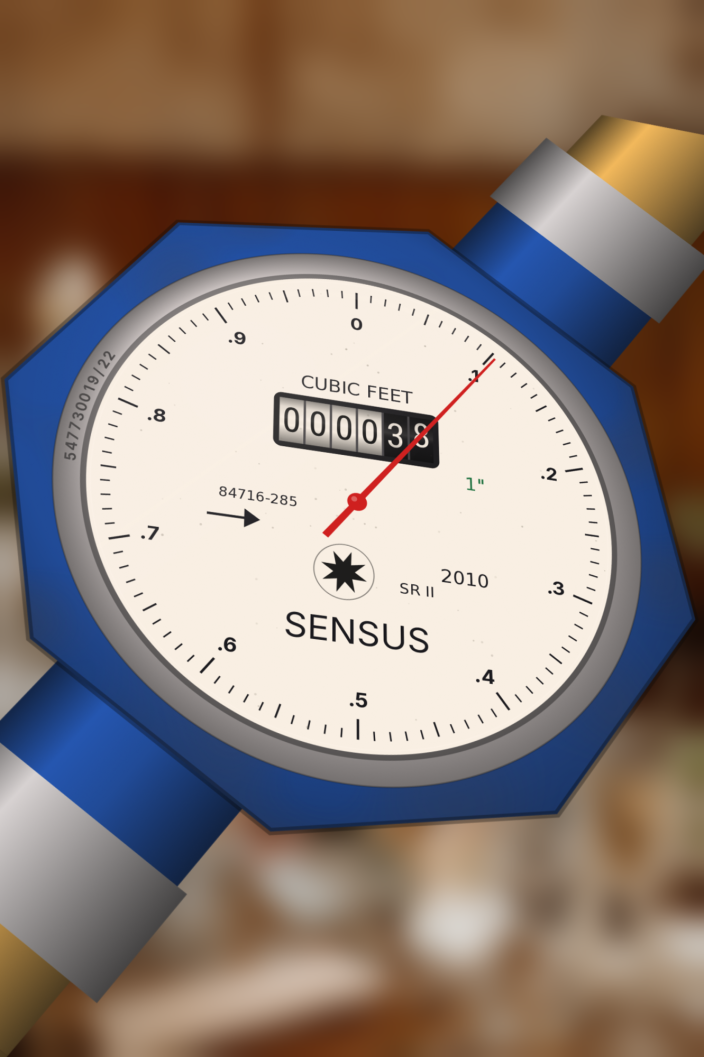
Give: 38.10 ft³
